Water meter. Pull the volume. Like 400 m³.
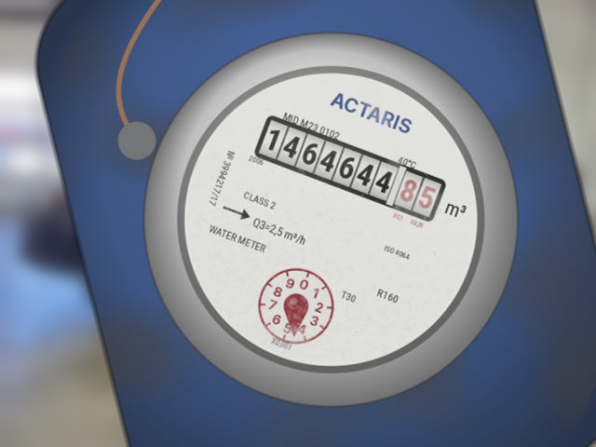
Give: 1464644.854 m³
